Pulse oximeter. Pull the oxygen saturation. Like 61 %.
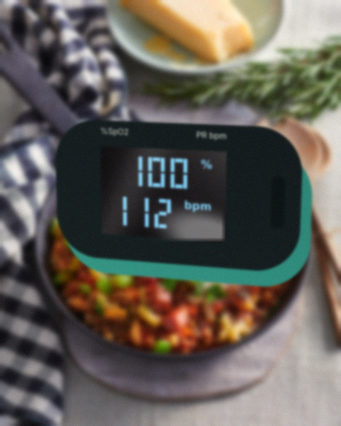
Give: 100 %
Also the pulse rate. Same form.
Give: 112 bpm
